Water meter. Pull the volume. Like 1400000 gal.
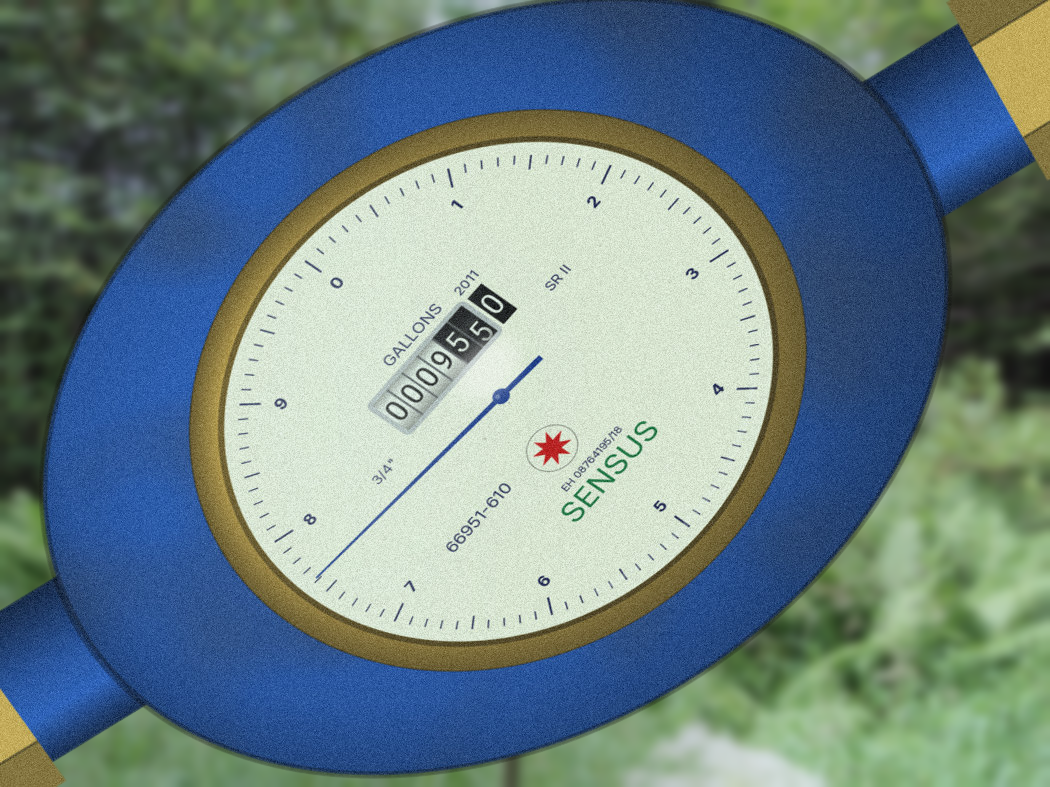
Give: 9547.6 gal
